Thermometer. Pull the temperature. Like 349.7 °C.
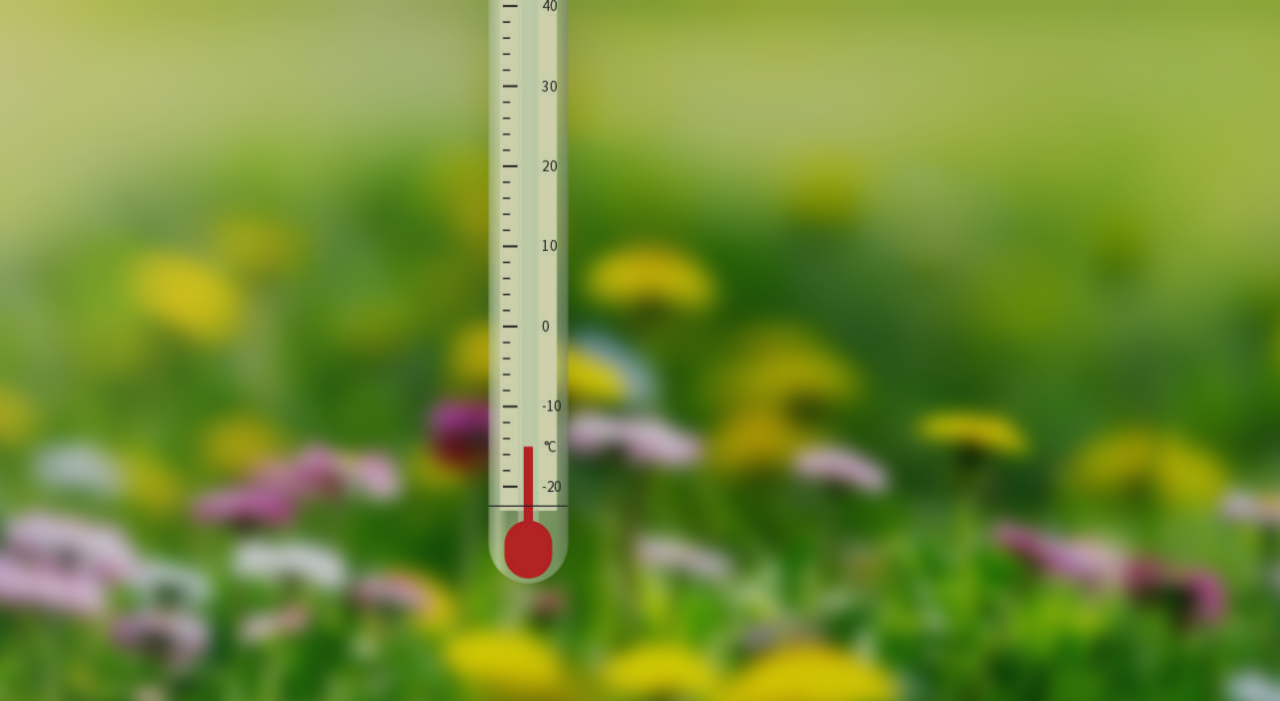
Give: -15 °C
